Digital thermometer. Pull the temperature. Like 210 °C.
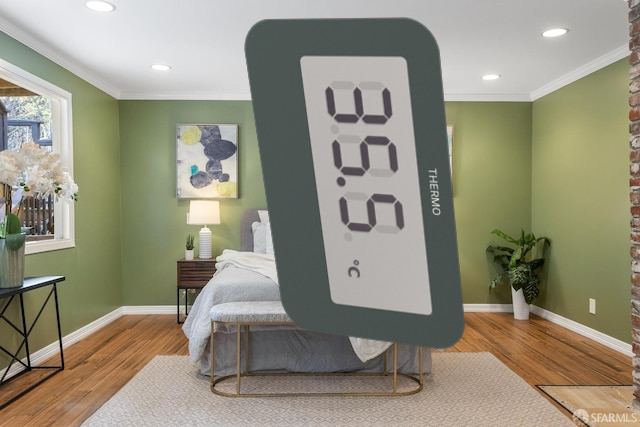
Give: 35.5 °C
